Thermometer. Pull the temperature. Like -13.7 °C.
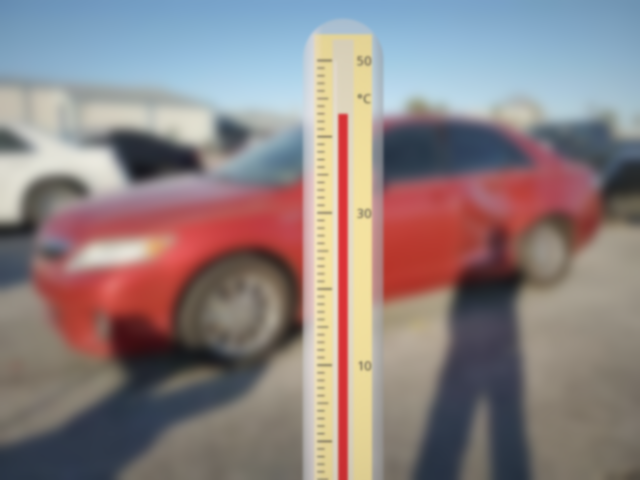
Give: 43 °C
